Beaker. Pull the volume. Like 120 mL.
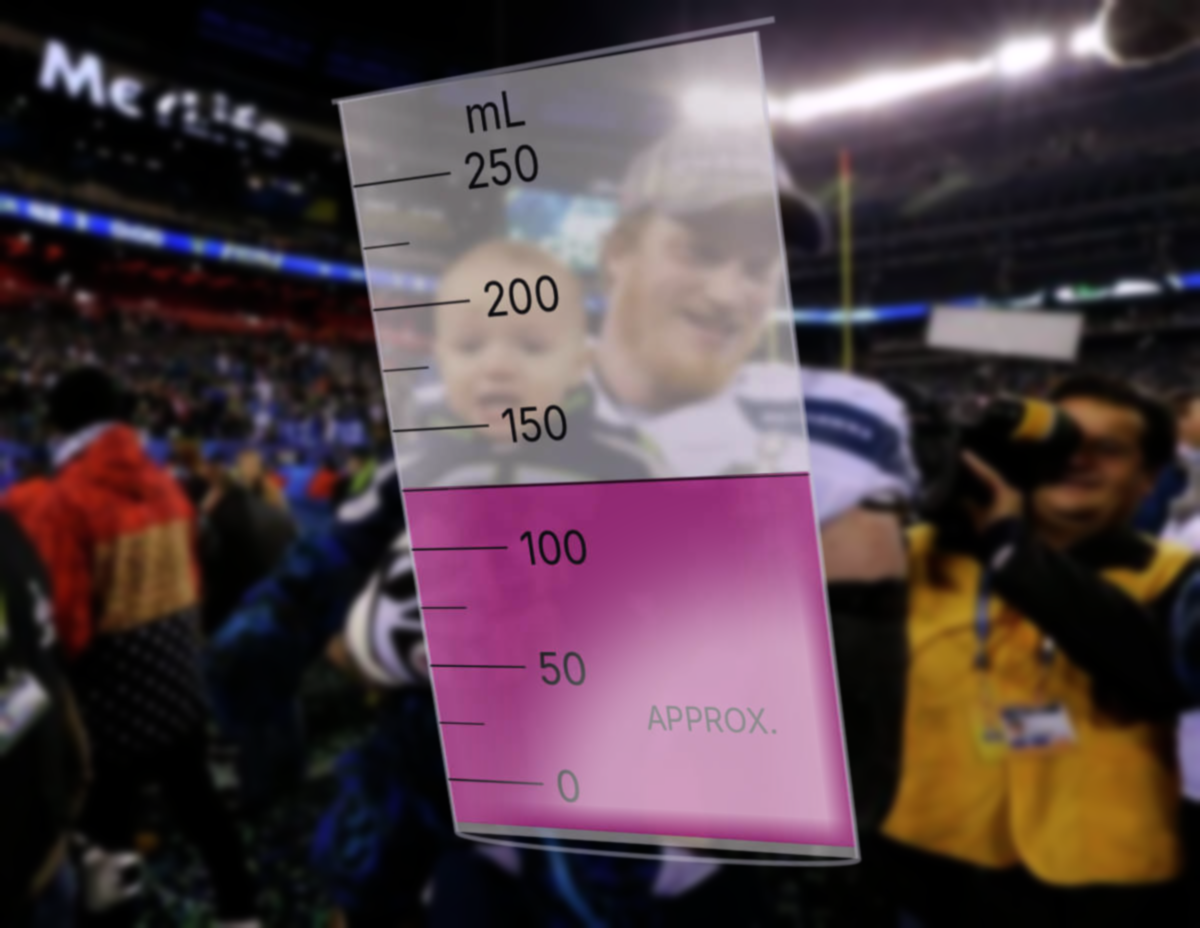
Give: 125 mL
